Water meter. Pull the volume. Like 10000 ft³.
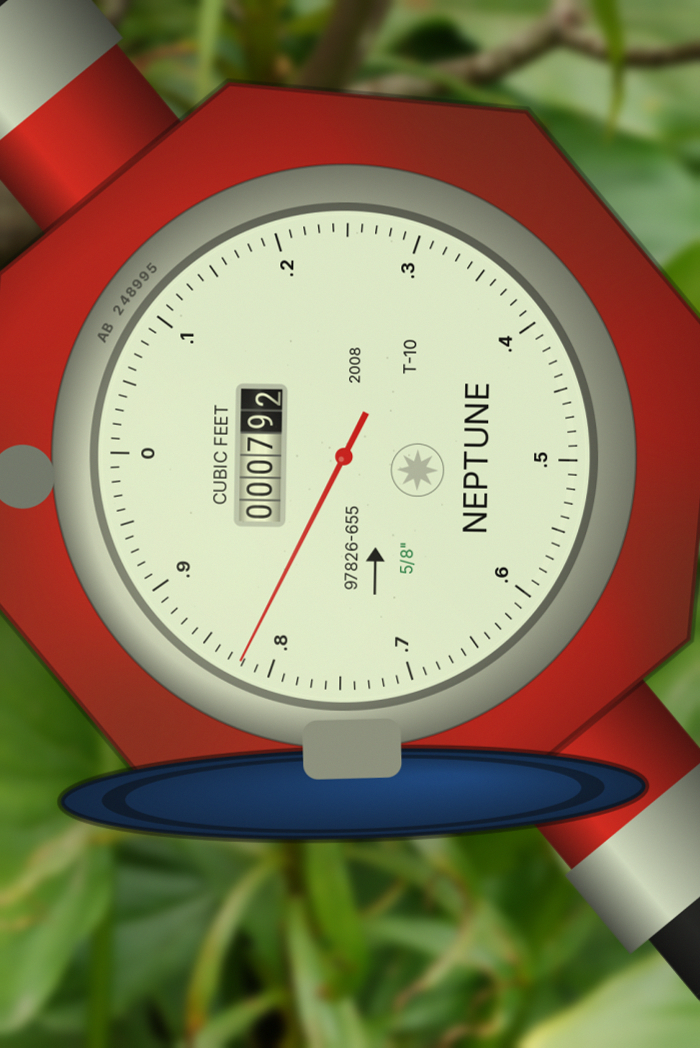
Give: 791.82 ft³
